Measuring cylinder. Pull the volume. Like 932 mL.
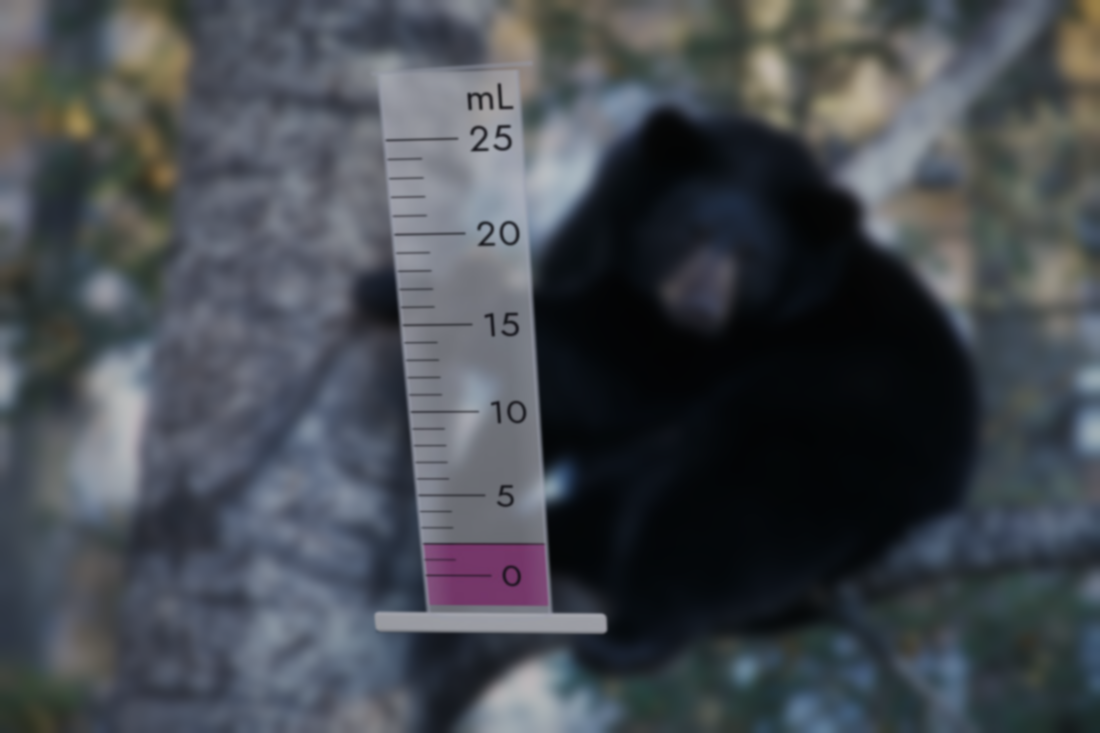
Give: 2 mL
